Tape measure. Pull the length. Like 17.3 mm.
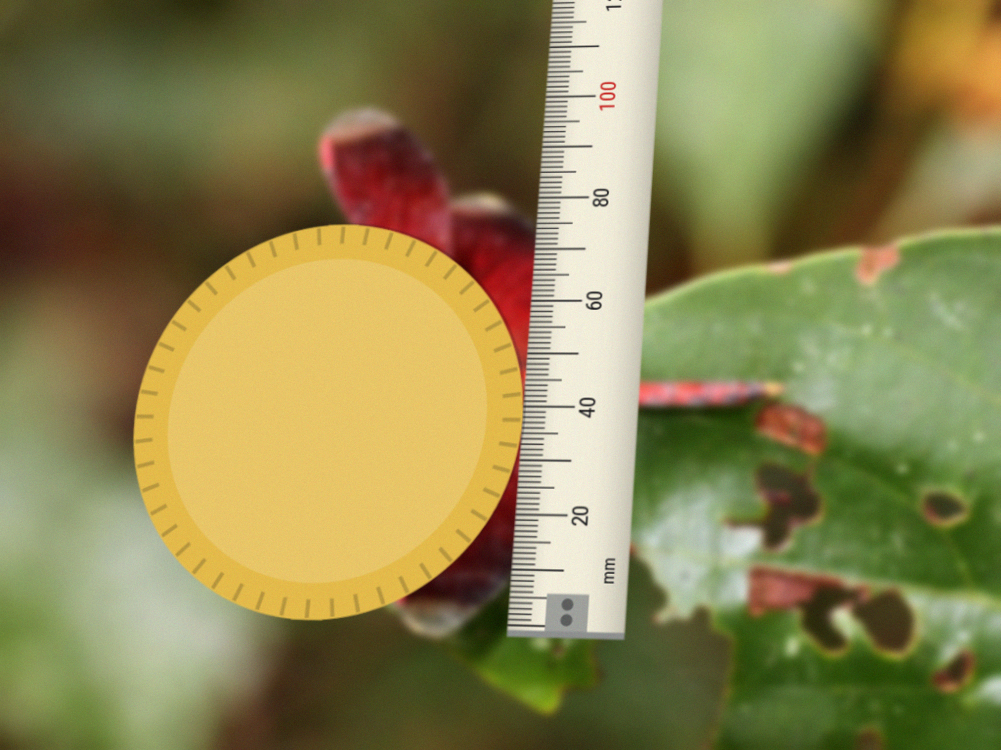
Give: 75 mm
